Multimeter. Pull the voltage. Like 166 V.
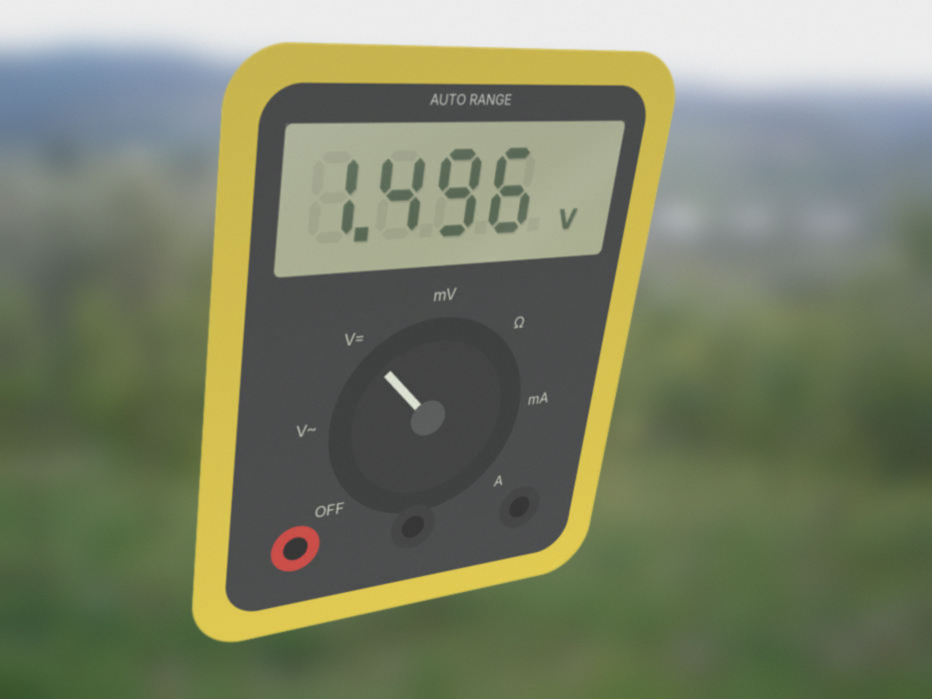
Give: 1.496 V
